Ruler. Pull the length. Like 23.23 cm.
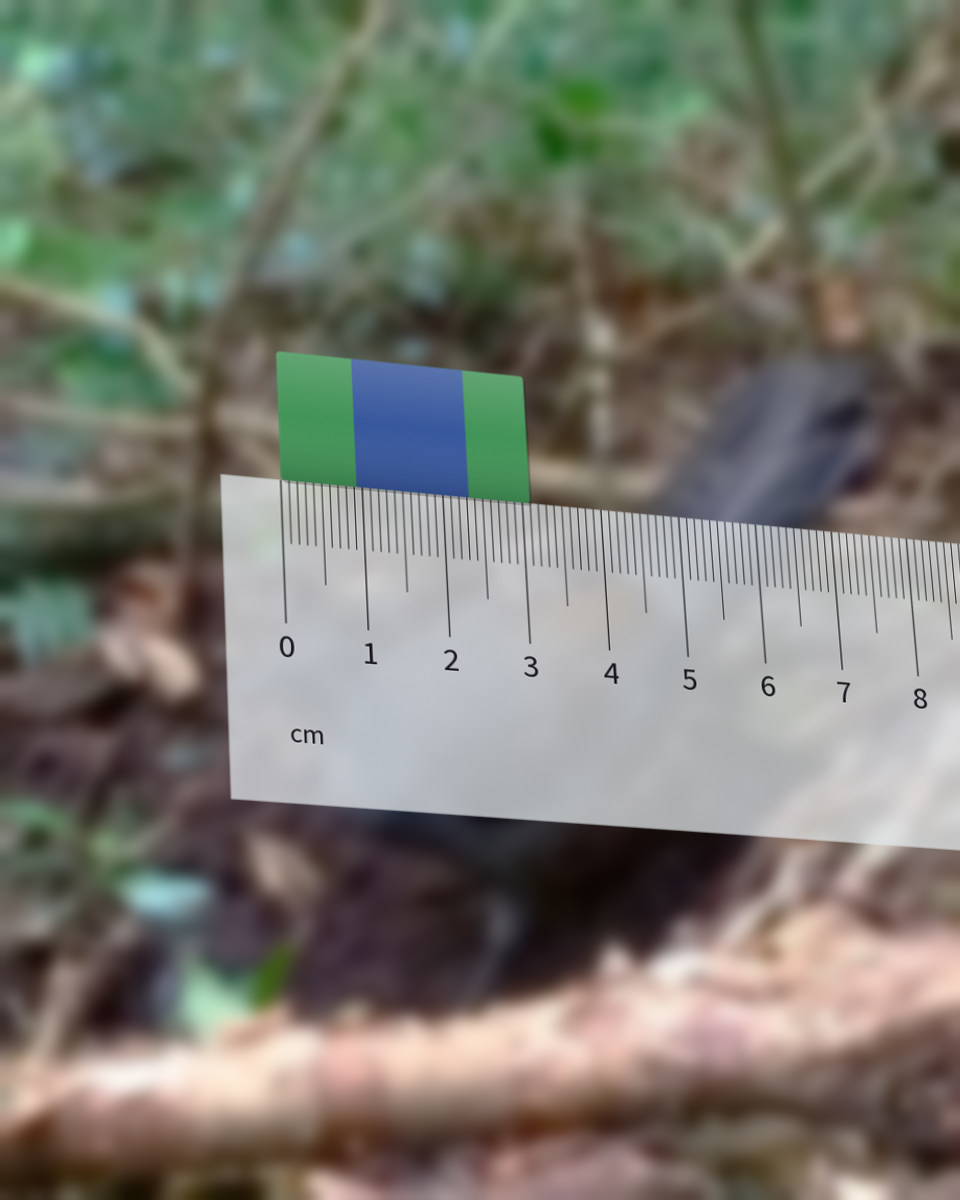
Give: 3.1 cm
